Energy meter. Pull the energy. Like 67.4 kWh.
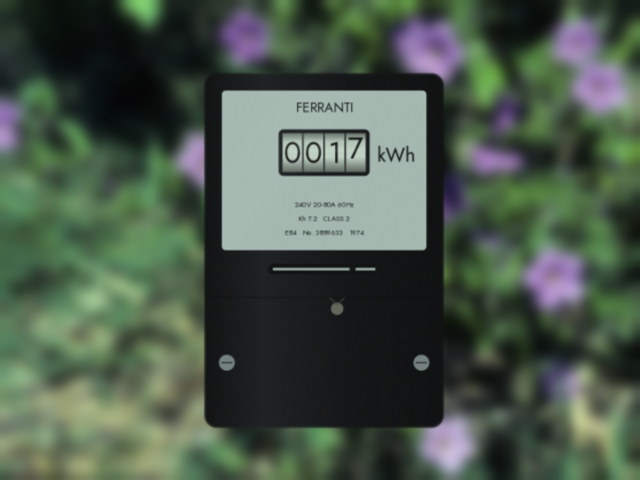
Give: 17 kWh
